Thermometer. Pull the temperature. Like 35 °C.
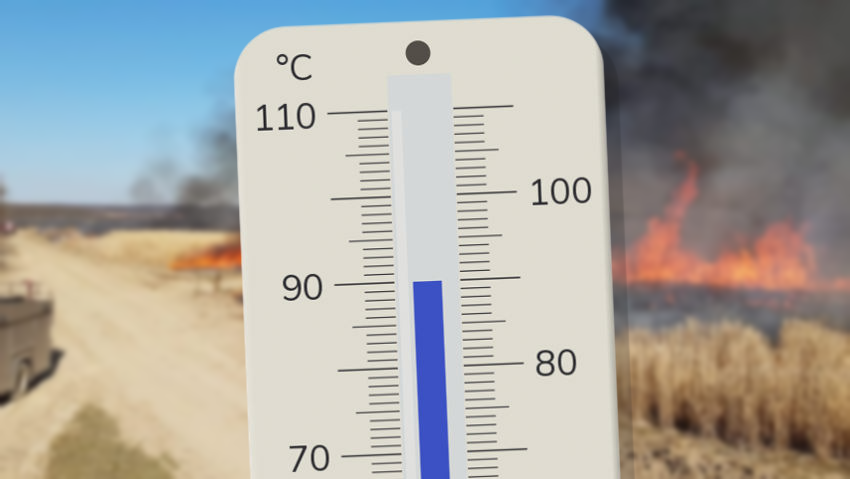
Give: 90 °C
